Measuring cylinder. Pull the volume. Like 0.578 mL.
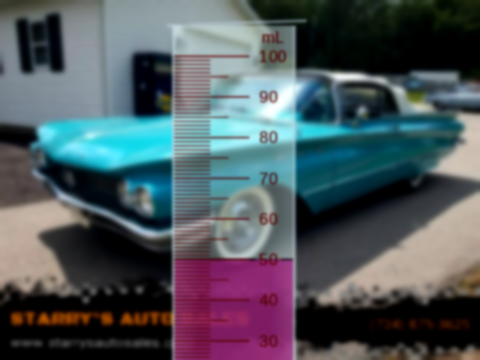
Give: 50 mL
